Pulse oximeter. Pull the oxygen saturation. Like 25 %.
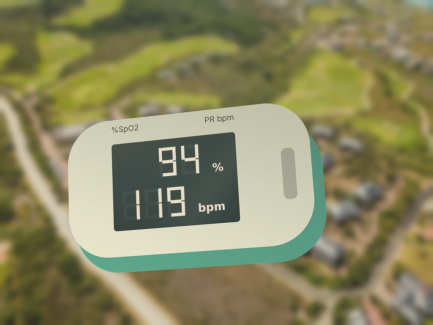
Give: 94 %
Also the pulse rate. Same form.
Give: 119 bpm
